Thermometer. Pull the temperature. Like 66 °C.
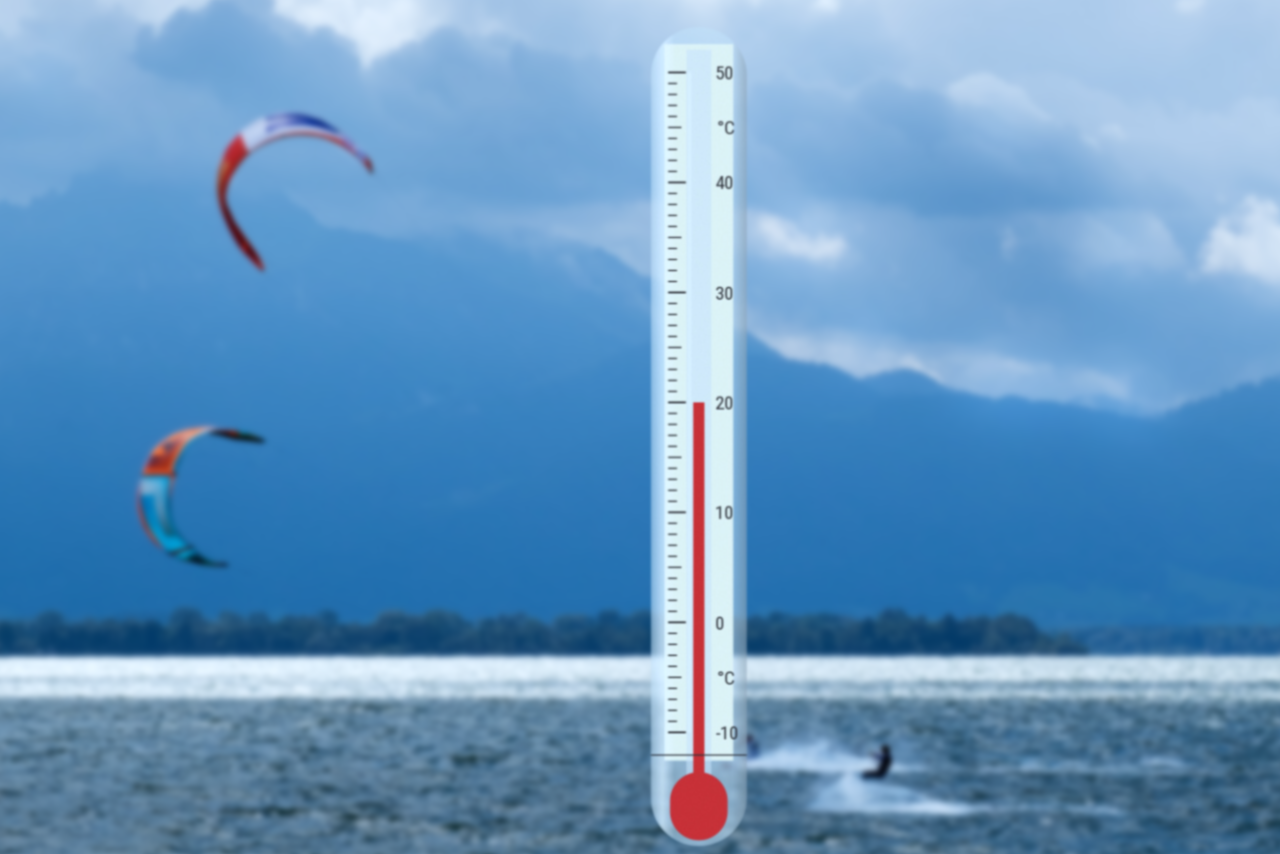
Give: 20 °C
